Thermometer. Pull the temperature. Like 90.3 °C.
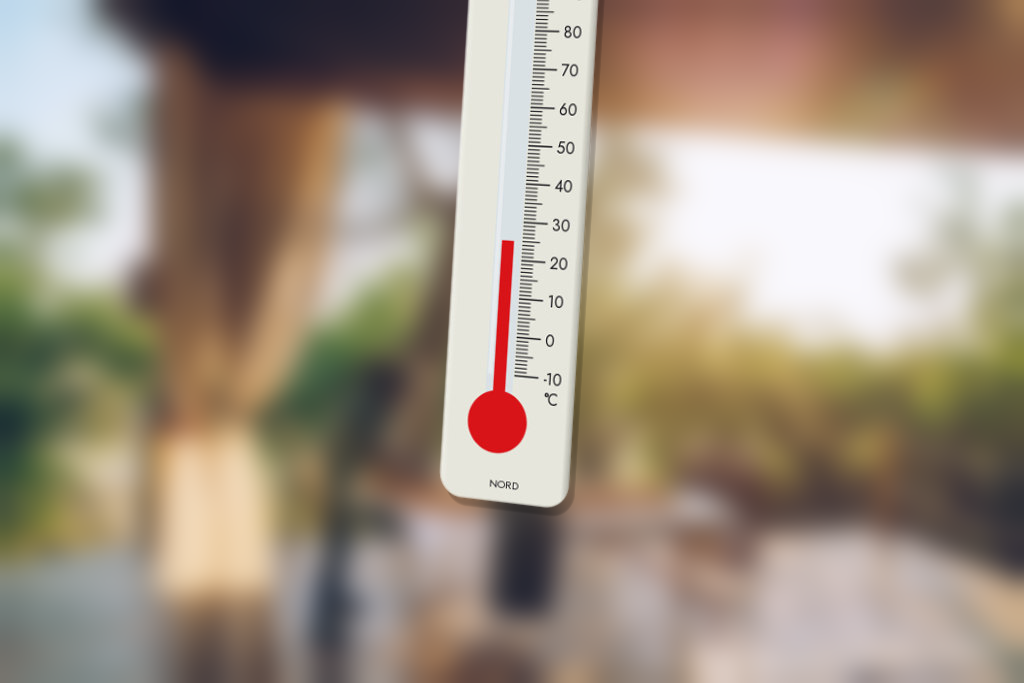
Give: 25 °C
